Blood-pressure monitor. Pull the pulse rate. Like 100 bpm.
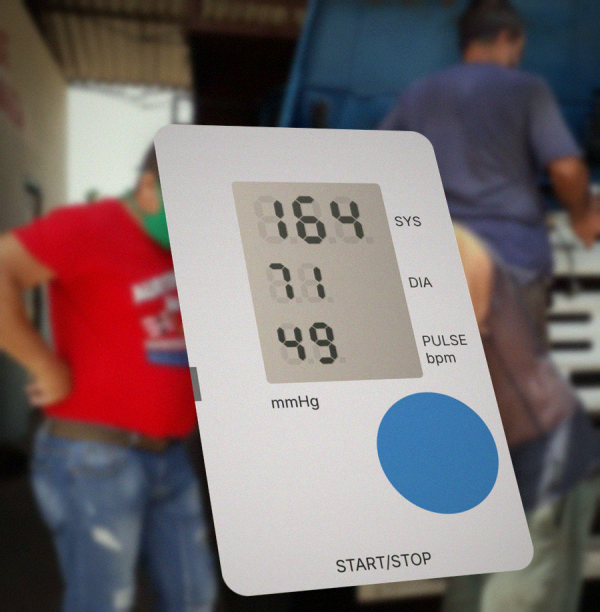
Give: 49 bpm
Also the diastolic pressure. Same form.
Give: 71 mmHg
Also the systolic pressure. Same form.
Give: 164 mmHg
